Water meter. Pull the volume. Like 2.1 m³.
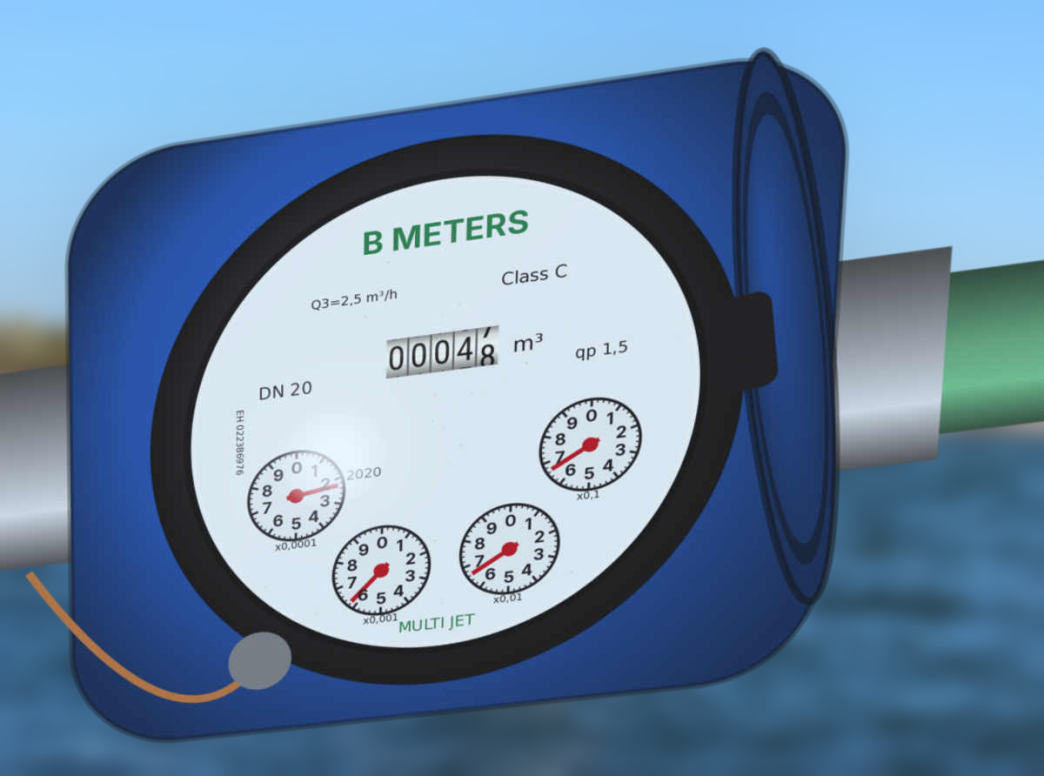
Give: 47.6662 m³
